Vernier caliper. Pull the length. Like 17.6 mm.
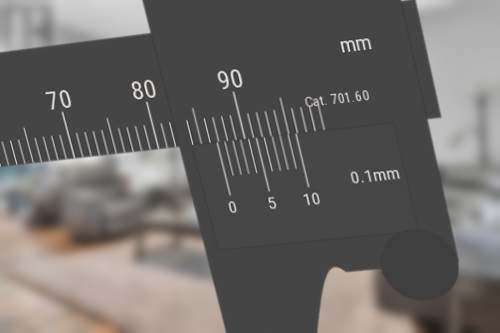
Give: 86.8 mm
